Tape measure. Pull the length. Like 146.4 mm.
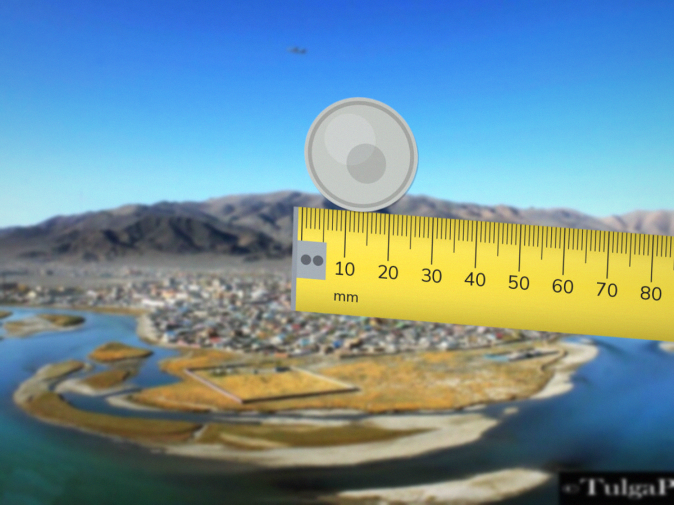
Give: 26 mm
